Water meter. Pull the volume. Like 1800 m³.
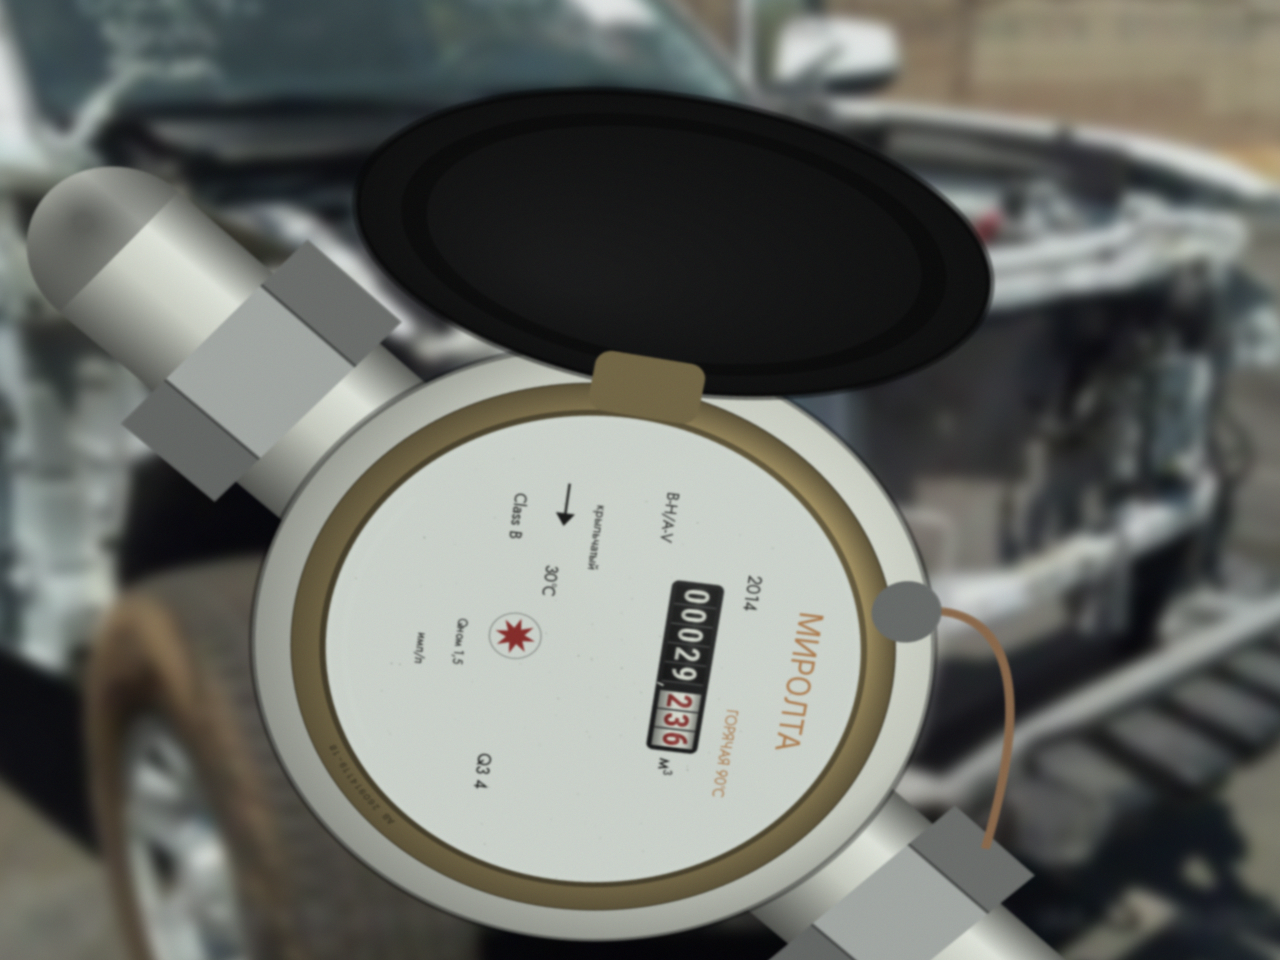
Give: 29.236 m³
